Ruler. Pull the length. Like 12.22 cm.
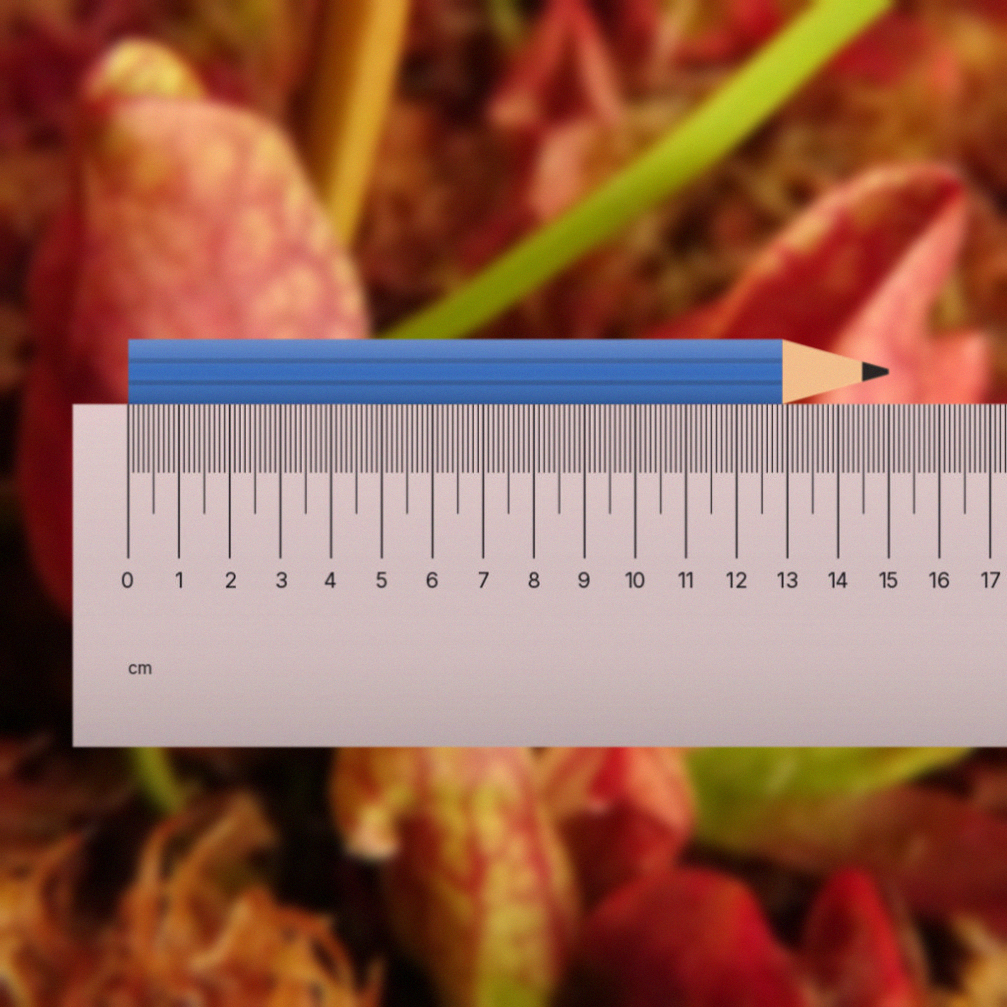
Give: 15 cm
